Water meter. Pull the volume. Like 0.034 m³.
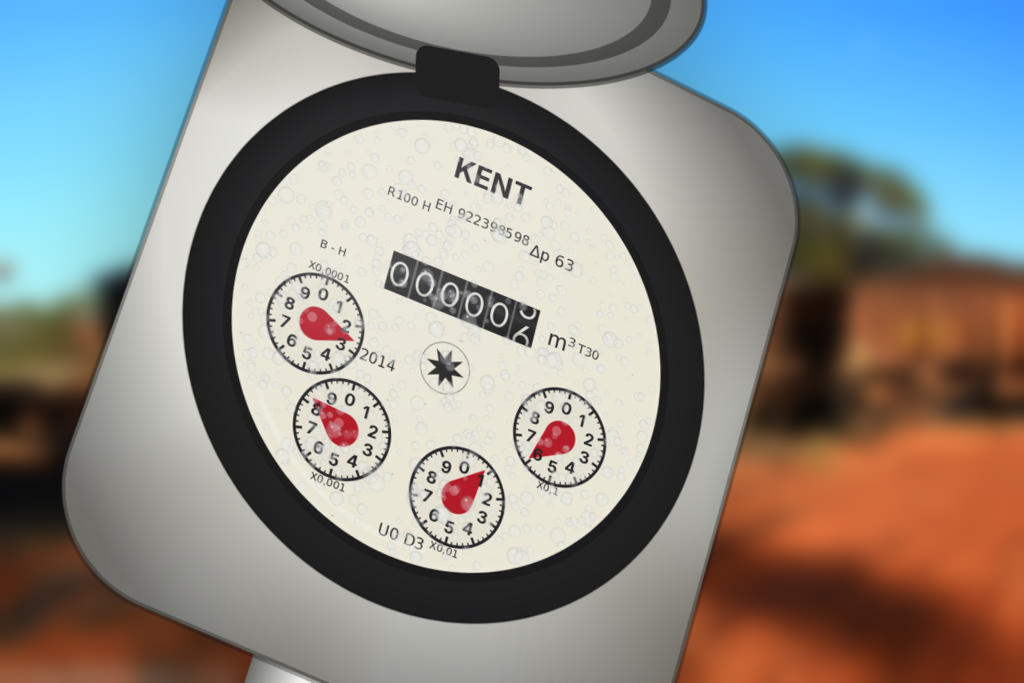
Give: 5.6082 m³
